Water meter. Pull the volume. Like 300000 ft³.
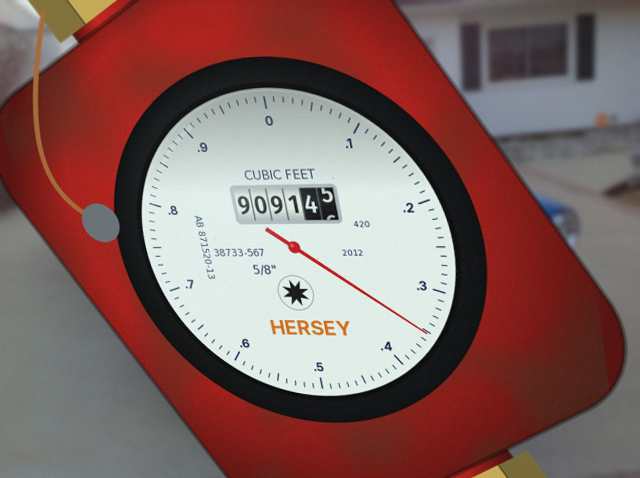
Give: 909145.35 ft³
